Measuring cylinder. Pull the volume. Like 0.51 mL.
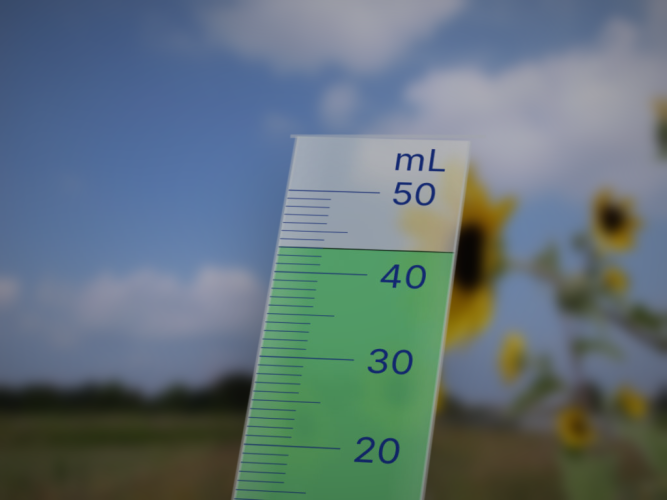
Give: 43 mL
